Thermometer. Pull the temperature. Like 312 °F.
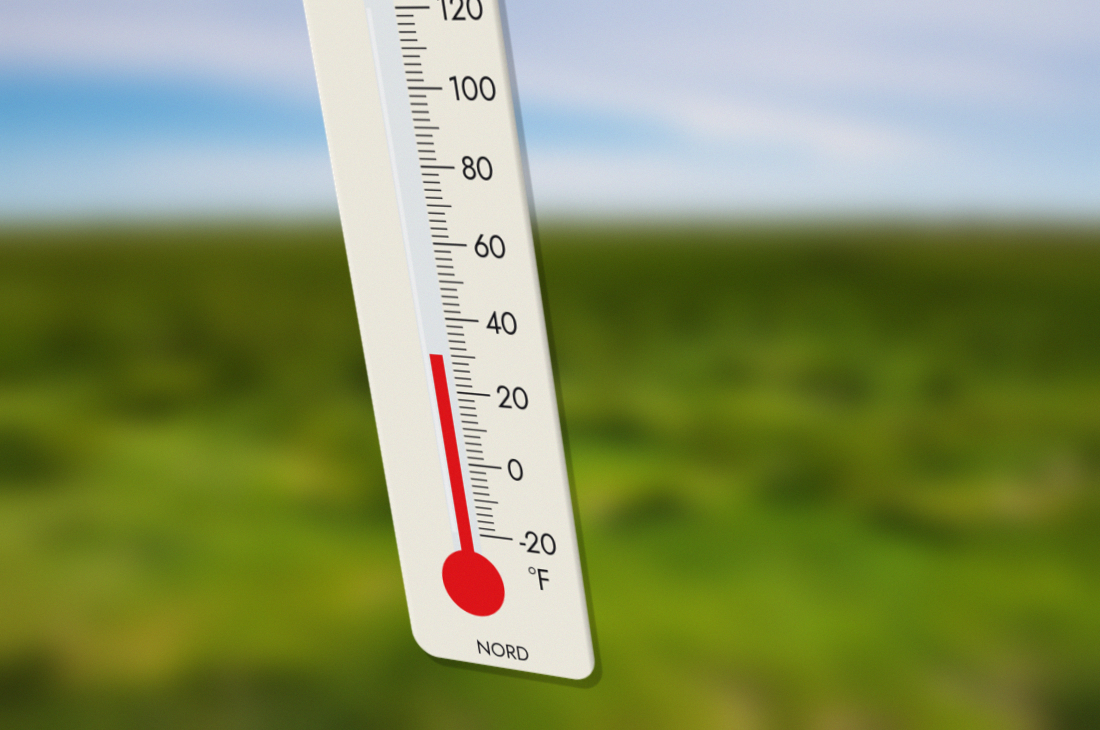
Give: 30 °F
